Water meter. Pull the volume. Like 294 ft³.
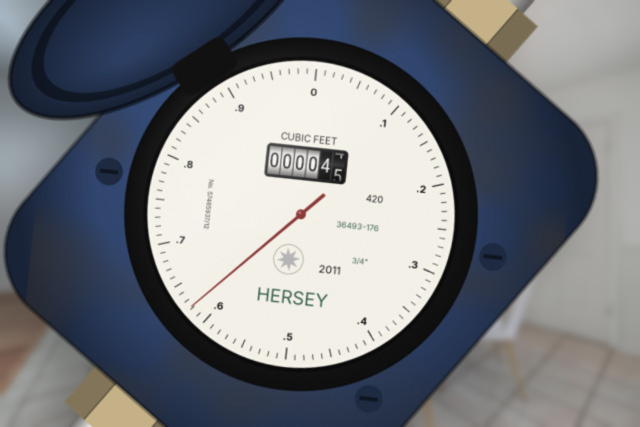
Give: 44.62 ft³
